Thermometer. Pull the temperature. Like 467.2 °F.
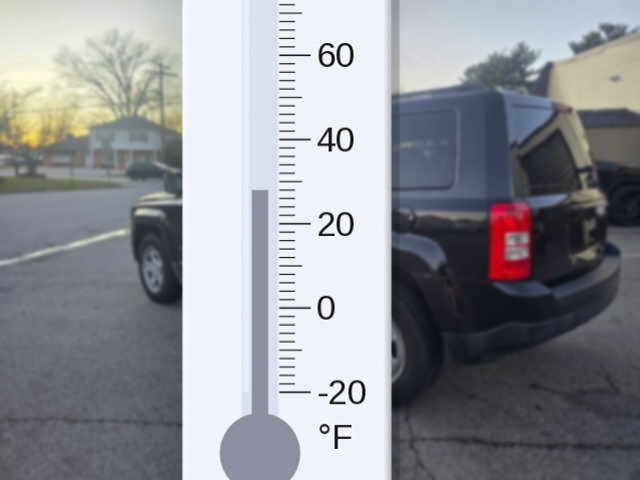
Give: 28 °F
